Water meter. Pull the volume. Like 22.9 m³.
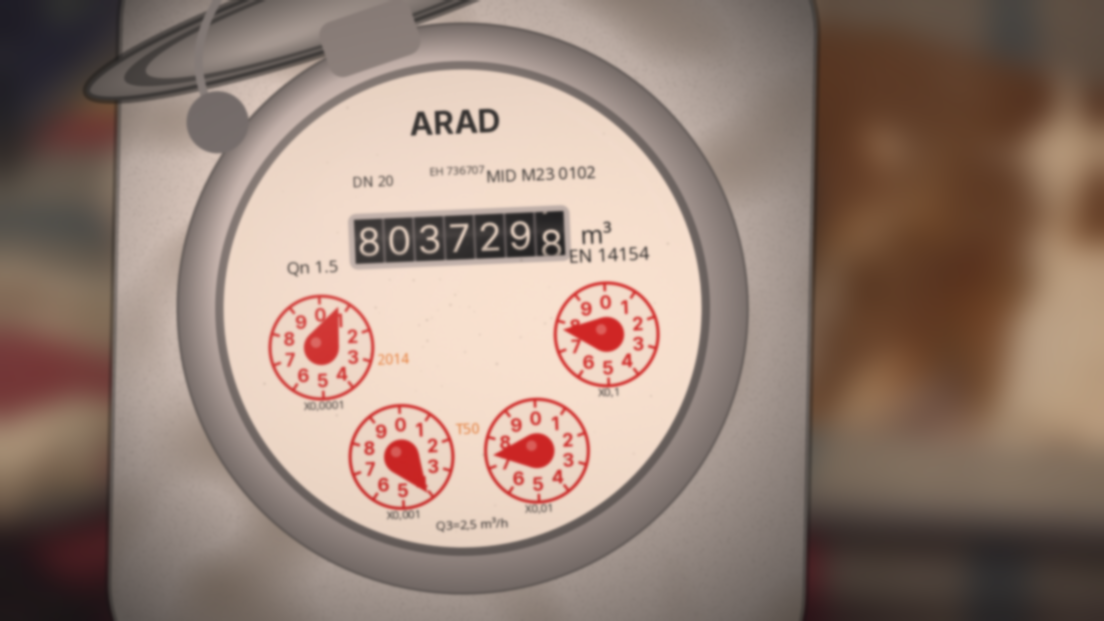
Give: 8037297.7740 m³
